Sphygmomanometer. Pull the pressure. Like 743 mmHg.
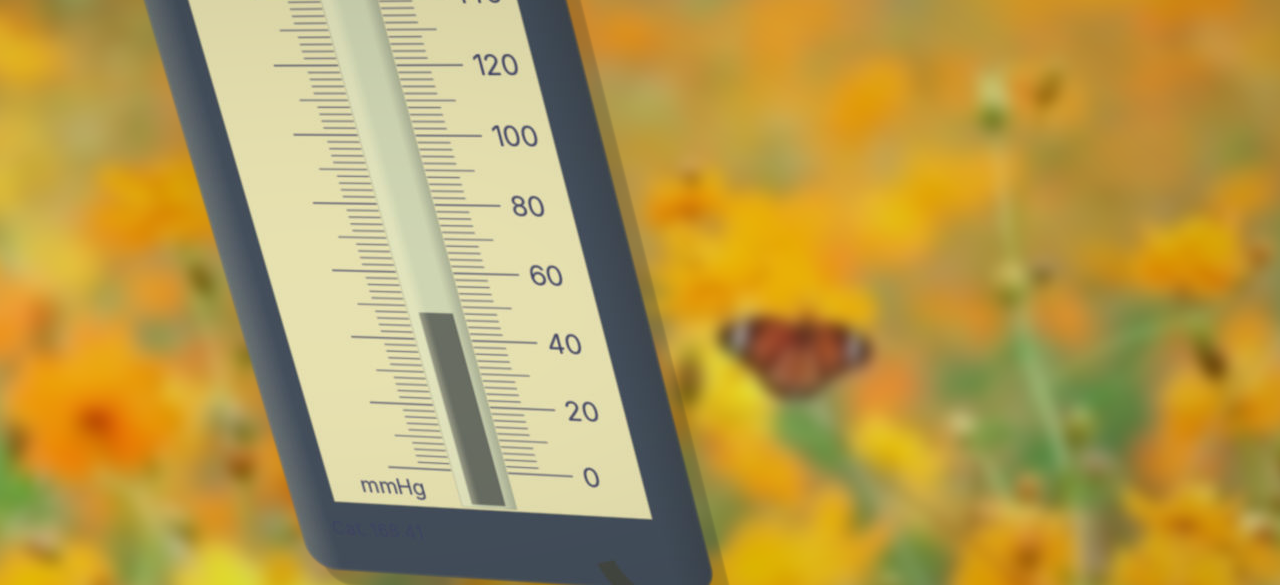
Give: 48 mmHg
